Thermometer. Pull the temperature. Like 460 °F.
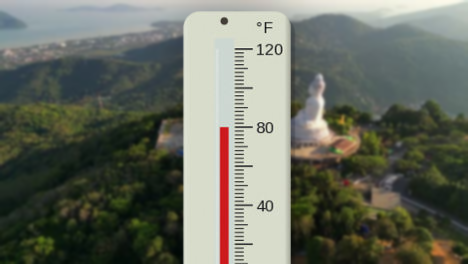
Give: 80 °F
